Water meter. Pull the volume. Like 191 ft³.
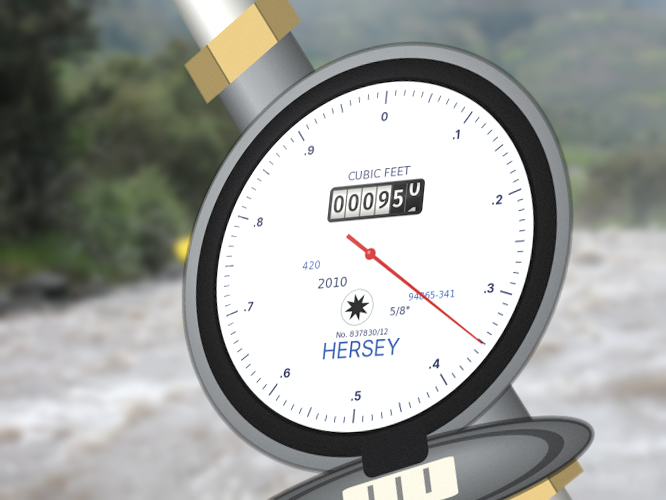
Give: 950.35 ft³
